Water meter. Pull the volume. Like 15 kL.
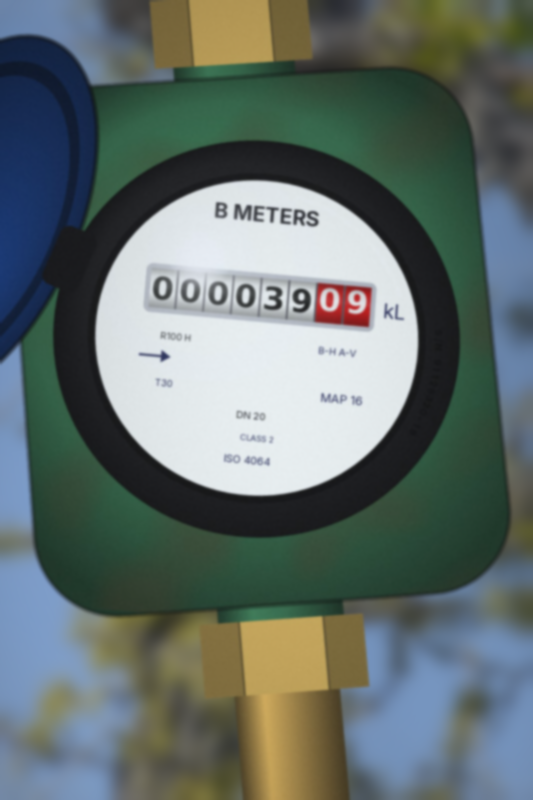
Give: 39.09 kL
